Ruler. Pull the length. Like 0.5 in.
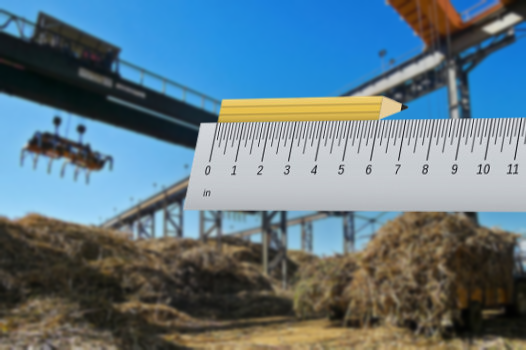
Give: 7 in
